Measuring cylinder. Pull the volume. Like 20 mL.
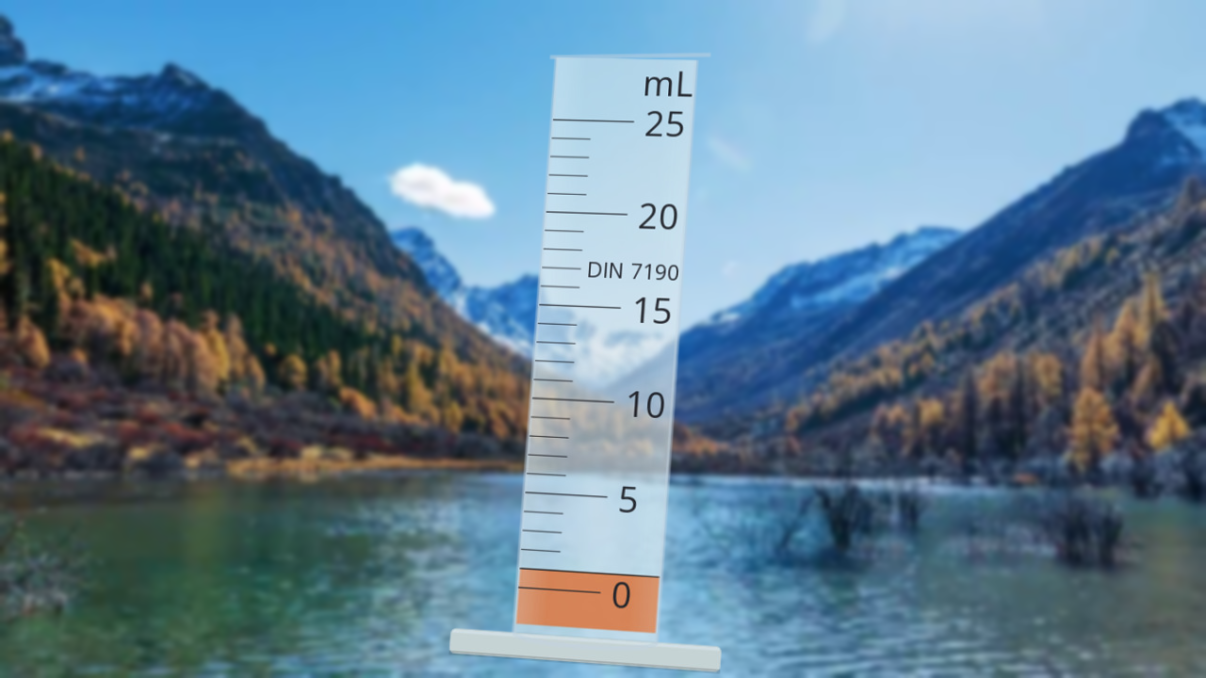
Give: 1 mL
